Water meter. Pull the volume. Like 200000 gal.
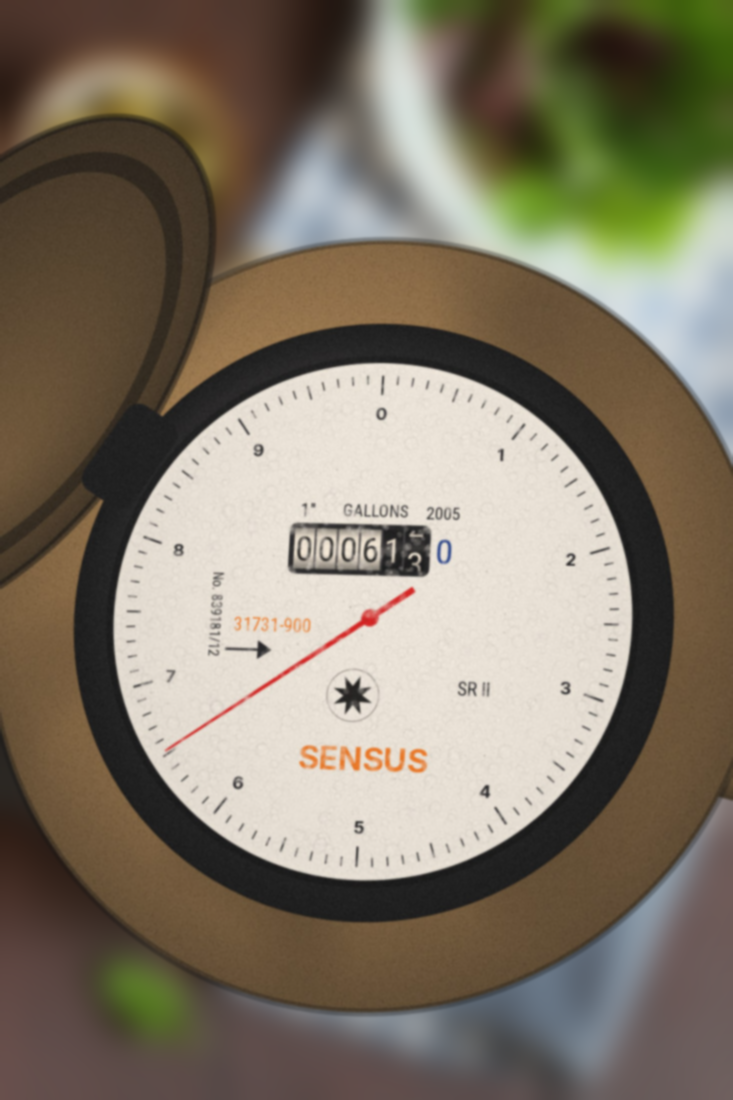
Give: 6126.5 gal
